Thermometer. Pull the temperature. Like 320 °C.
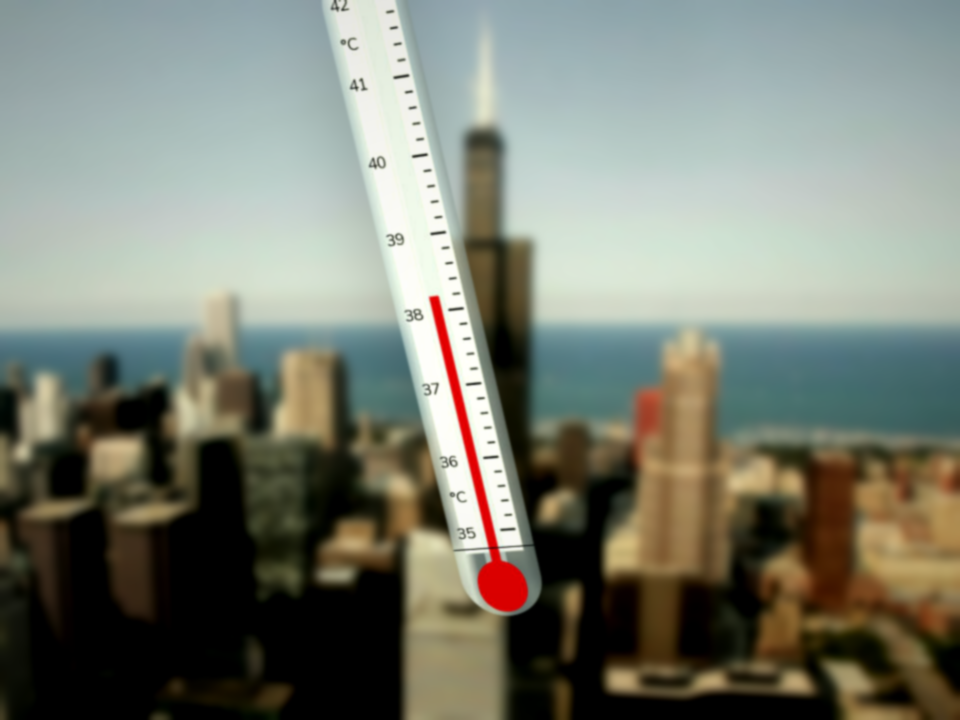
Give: 38.2 °C
